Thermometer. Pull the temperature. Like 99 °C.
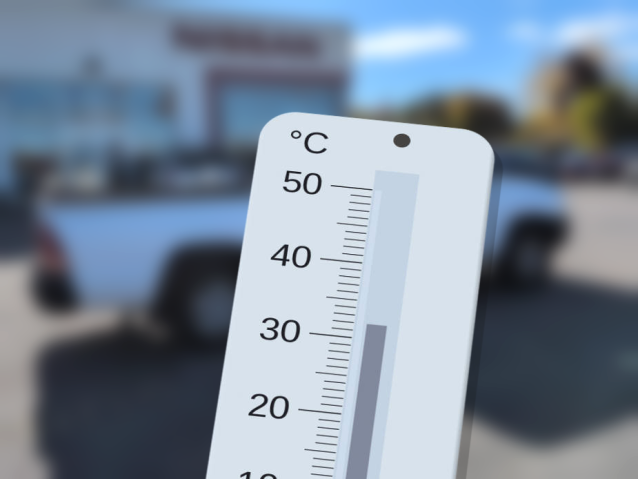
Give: 32 °C
